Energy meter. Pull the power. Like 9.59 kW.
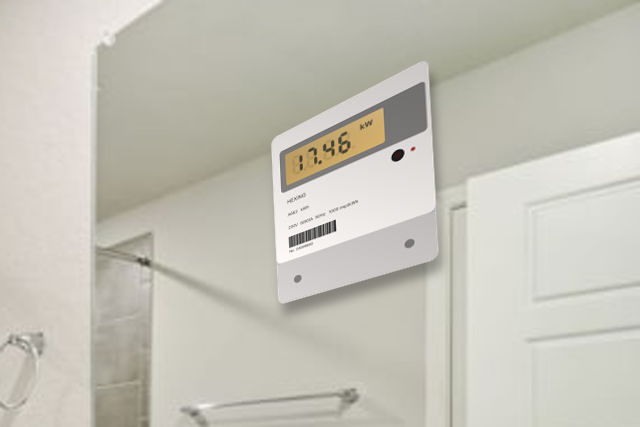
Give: 17.46 kW
